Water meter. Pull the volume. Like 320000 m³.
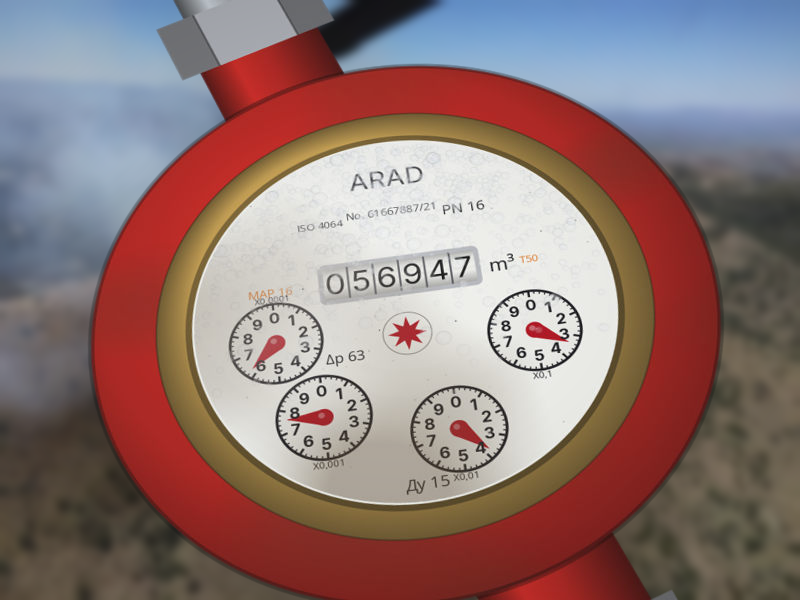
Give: 56947.3376 m³
